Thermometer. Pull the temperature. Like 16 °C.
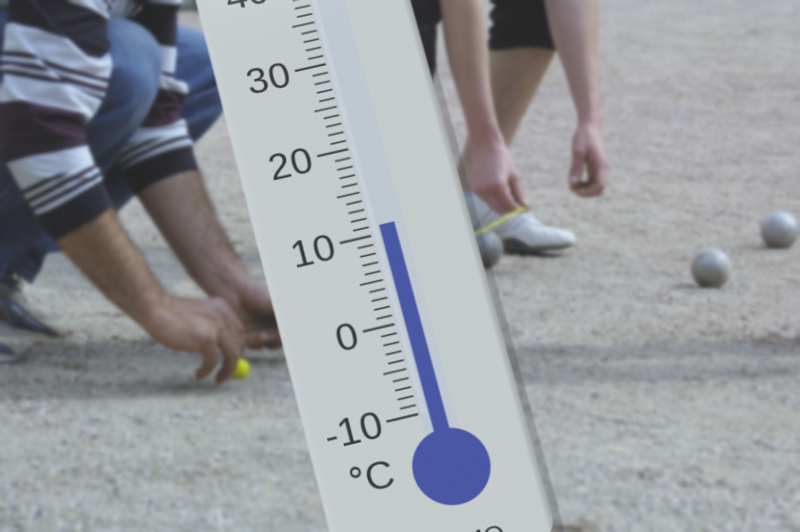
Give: 11 °C
